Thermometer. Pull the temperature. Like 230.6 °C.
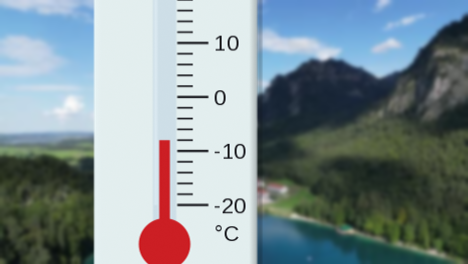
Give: -8 °C
